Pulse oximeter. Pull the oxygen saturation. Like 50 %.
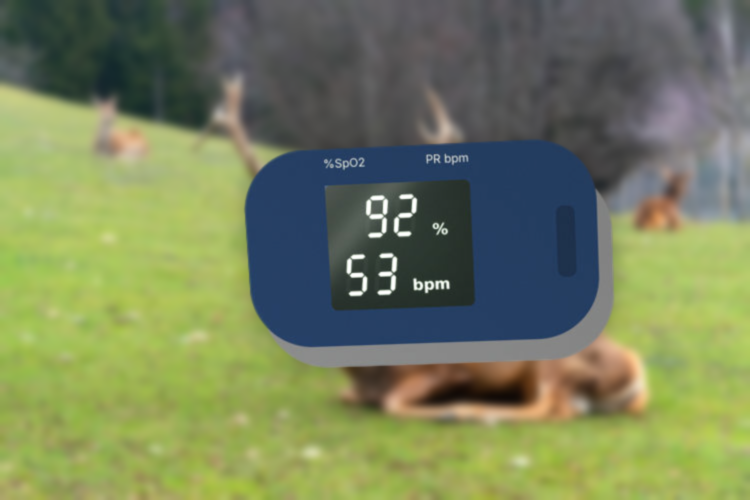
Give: 92 %
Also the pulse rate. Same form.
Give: 53 bpm
